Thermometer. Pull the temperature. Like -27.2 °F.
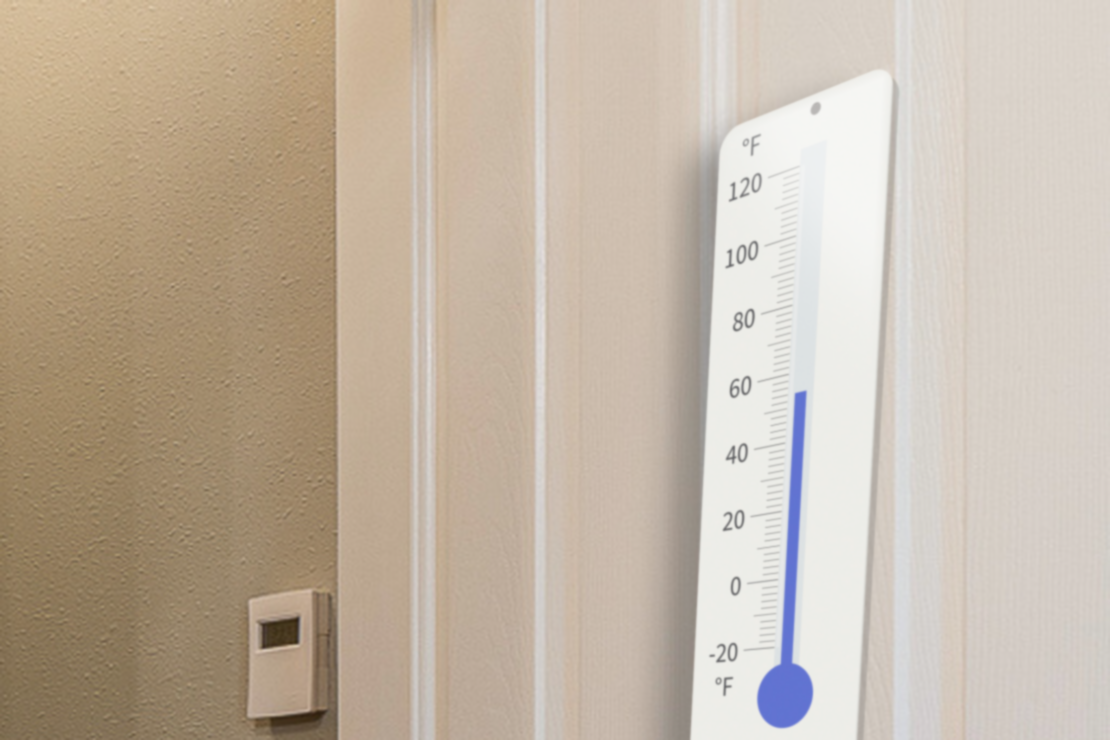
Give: 54 °F
